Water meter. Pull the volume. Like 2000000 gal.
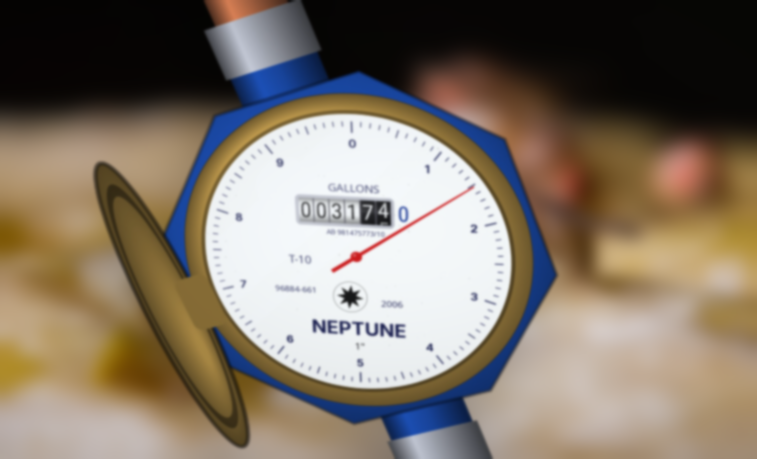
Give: 31741.5 gal
